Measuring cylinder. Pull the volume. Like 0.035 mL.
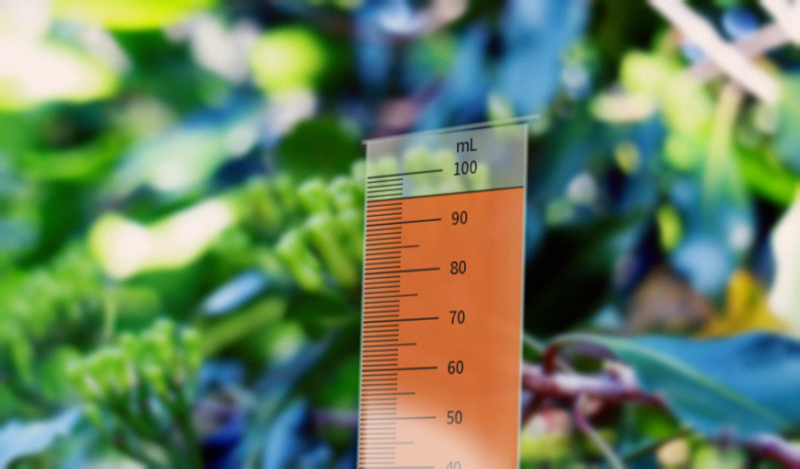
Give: 95 mL
